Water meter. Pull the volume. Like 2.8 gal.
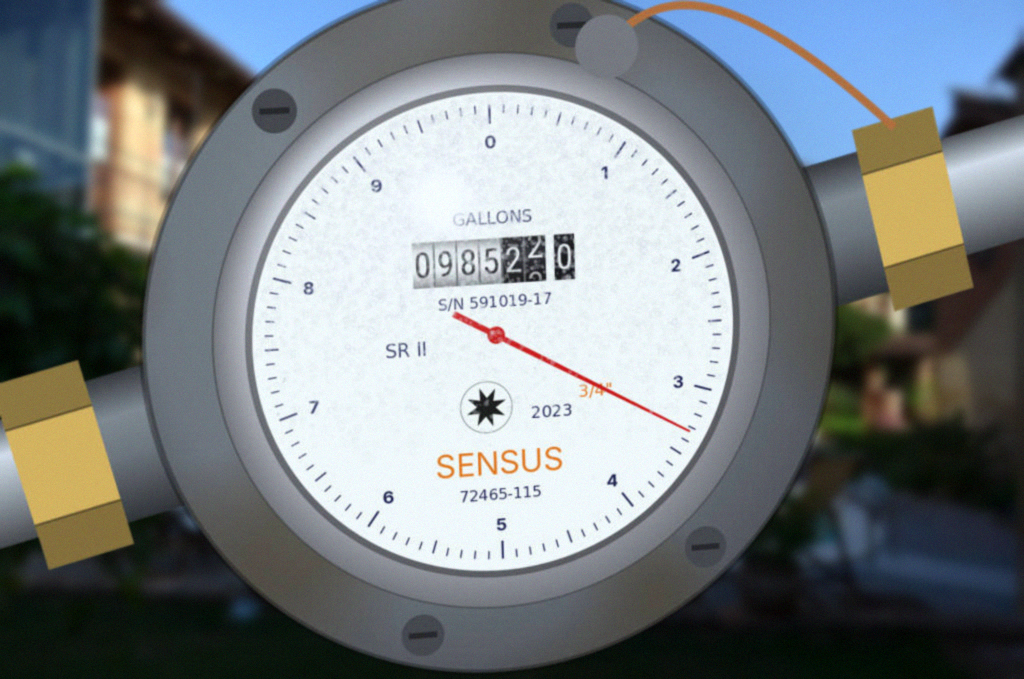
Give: 985223.3 gal
